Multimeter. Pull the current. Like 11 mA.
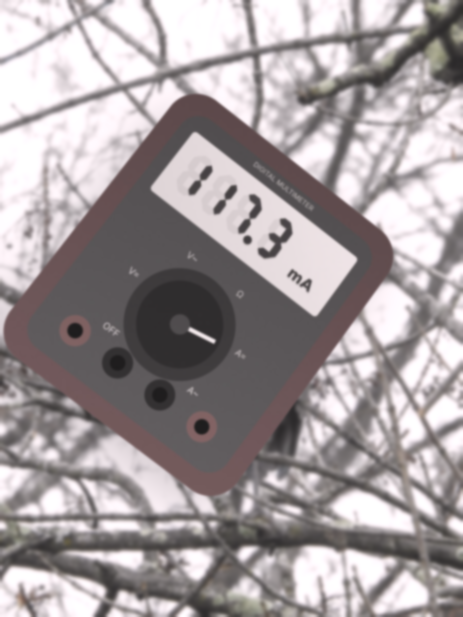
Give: 117.3 mA
